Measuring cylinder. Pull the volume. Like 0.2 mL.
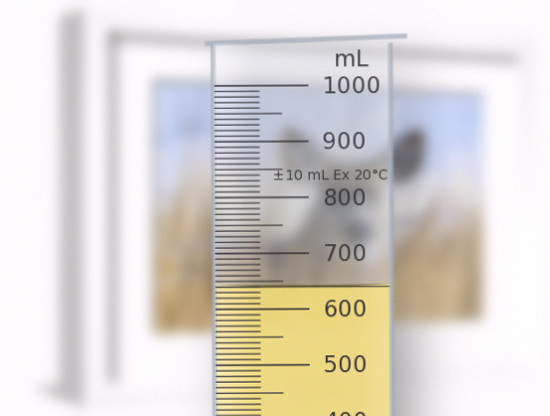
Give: 640 mL
